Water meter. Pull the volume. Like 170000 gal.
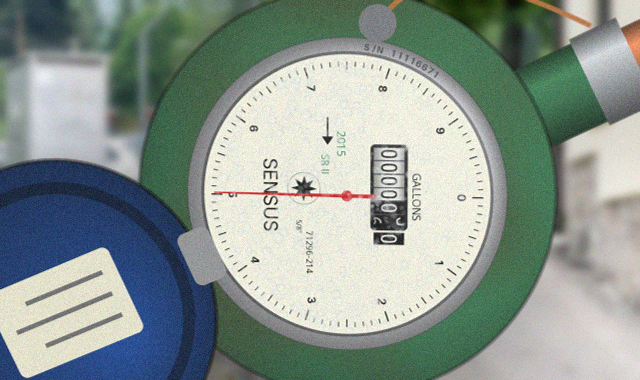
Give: 55.0 gal
